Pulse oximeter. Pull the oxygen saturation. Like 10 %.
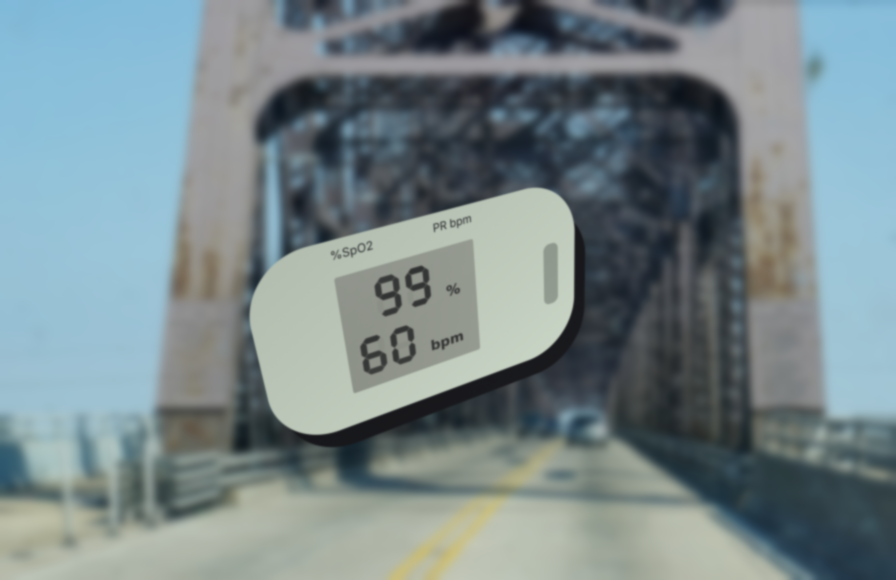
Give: 99 %
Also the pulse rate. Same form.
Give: 60 bpm
